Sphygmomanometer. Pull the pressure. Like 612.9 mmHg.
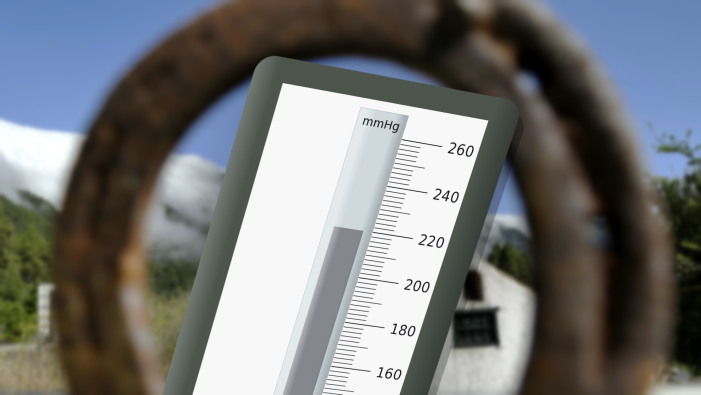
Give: 220 mmHg
